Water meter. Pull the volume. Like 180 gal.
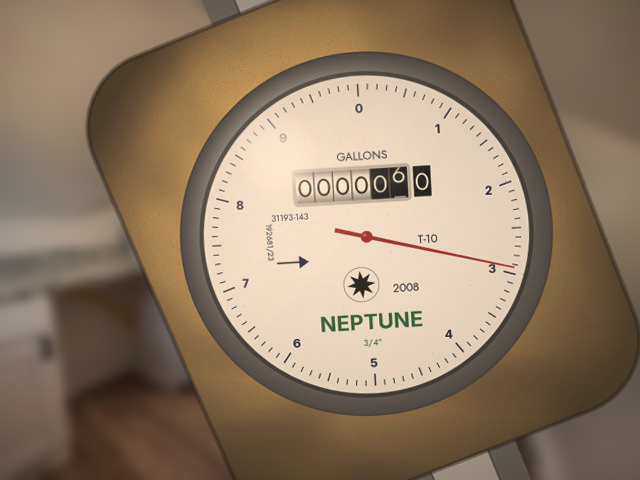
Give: 62.9 gal
